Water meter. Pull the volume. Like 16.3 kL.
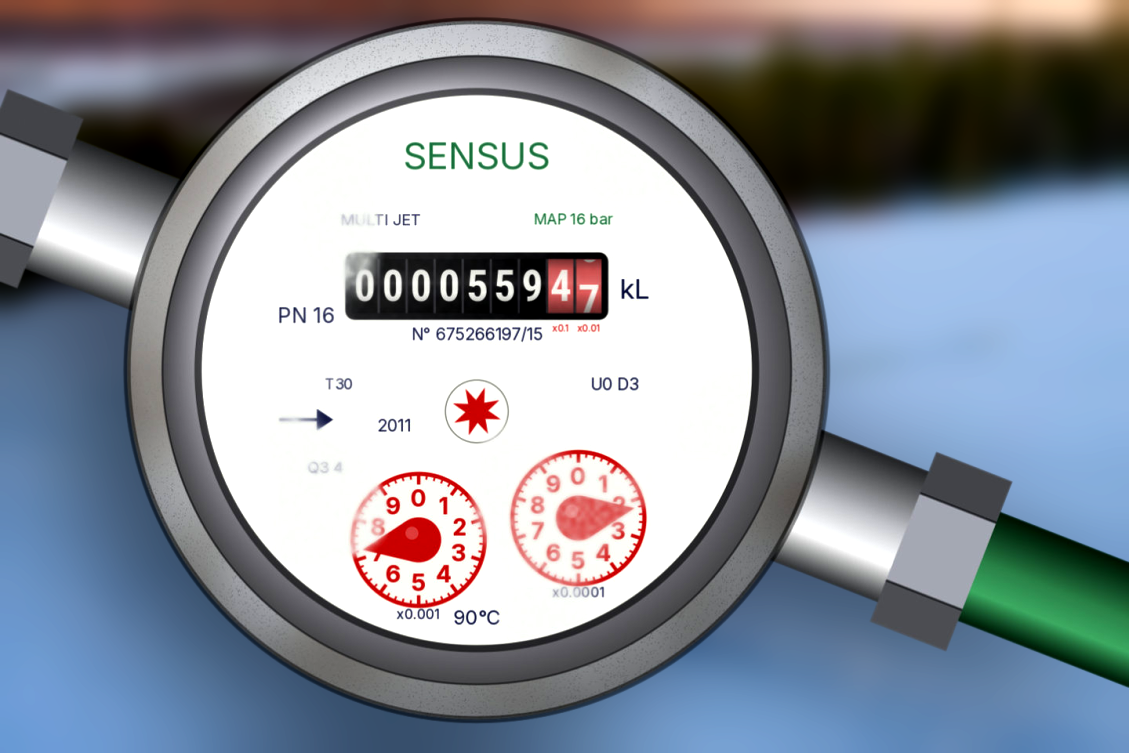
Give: 559.4672 kL
